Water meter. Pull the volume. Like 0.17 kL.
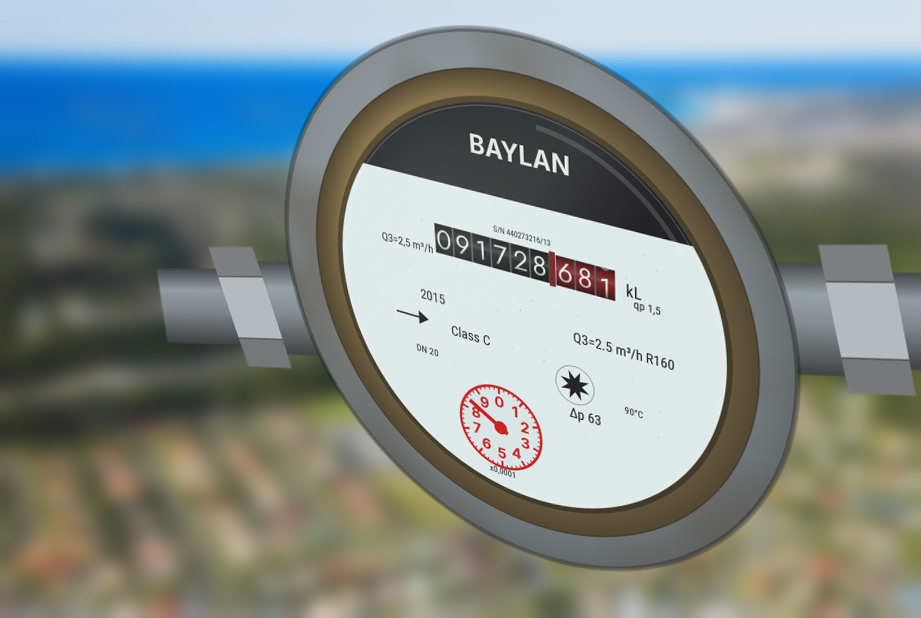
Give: 91728.6808 kL
